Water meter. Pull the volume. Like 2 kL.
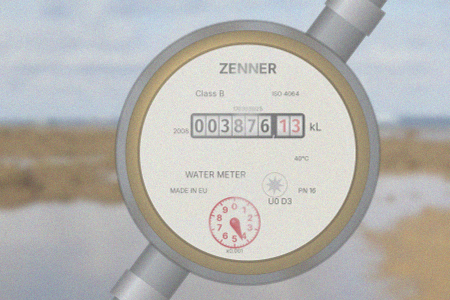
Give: 3876.134 kL
